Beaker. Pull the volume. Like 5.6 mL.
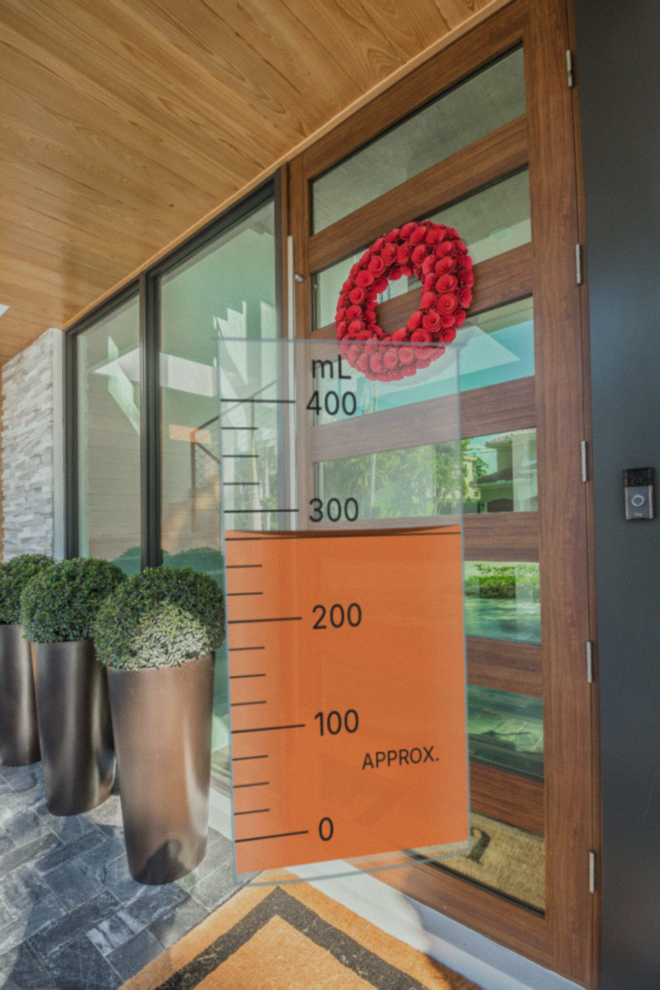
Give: 275 mL
